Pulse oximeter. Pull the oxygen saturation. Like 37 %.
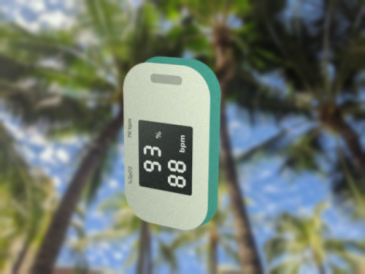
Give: 93 %
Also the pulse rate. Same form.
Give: 88 bpm
